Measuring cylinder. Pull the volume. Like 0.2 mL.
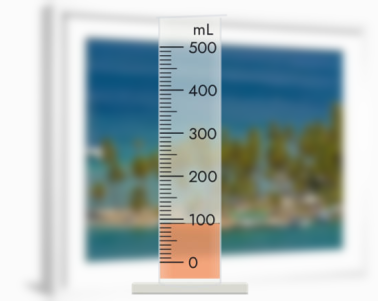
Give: 90 mL
